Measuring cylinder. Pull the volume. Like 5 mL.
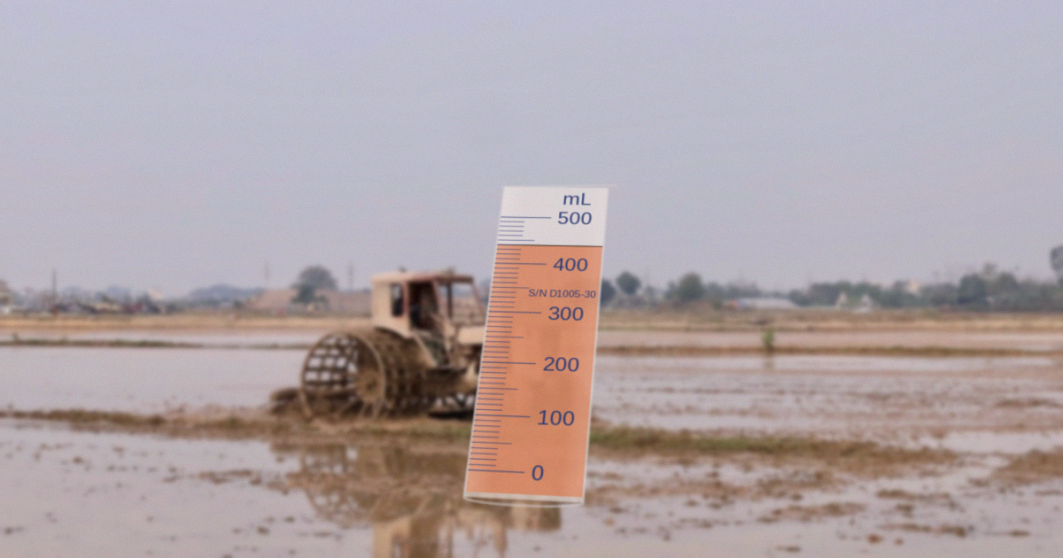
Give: 440 mL
